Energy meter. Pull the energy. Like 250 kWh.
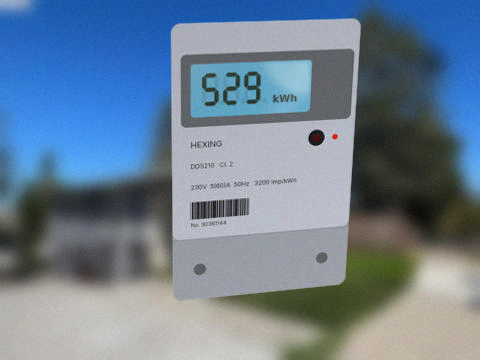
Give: 529 kWh
